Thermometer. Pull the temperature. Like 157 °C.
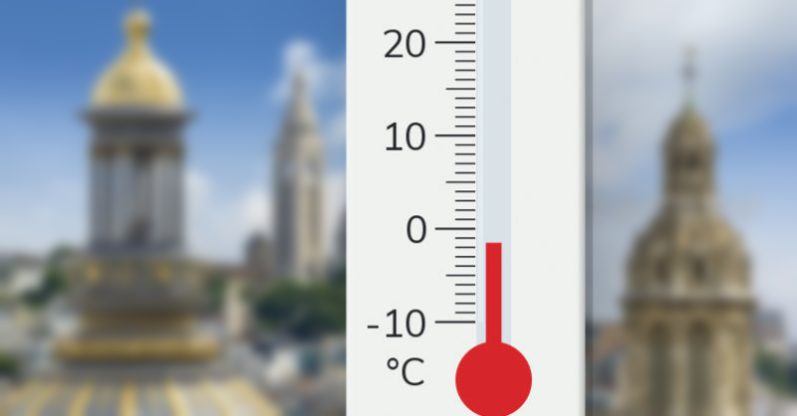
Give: -1.5 °C
